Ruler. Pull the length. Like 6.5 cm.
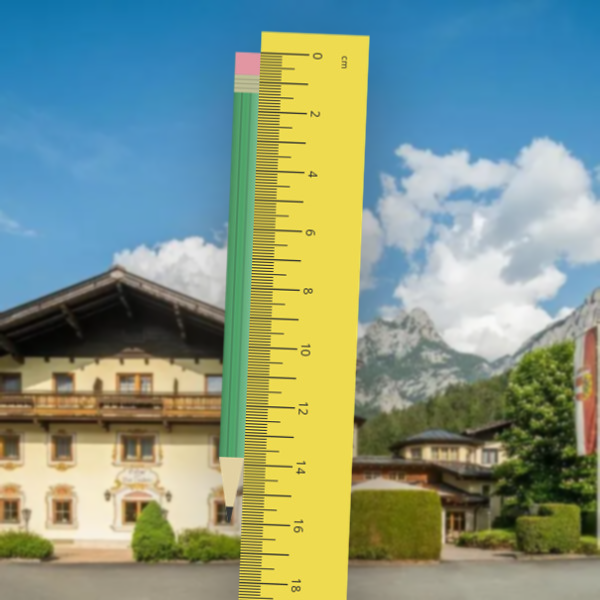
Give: 16 cm
